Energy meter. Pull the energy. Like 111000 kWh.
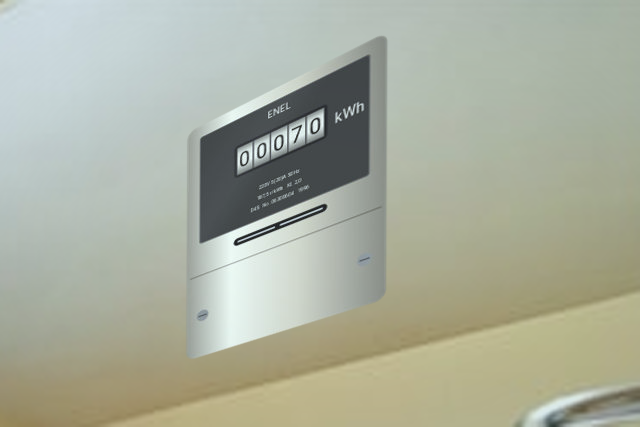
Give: 70 kWh
